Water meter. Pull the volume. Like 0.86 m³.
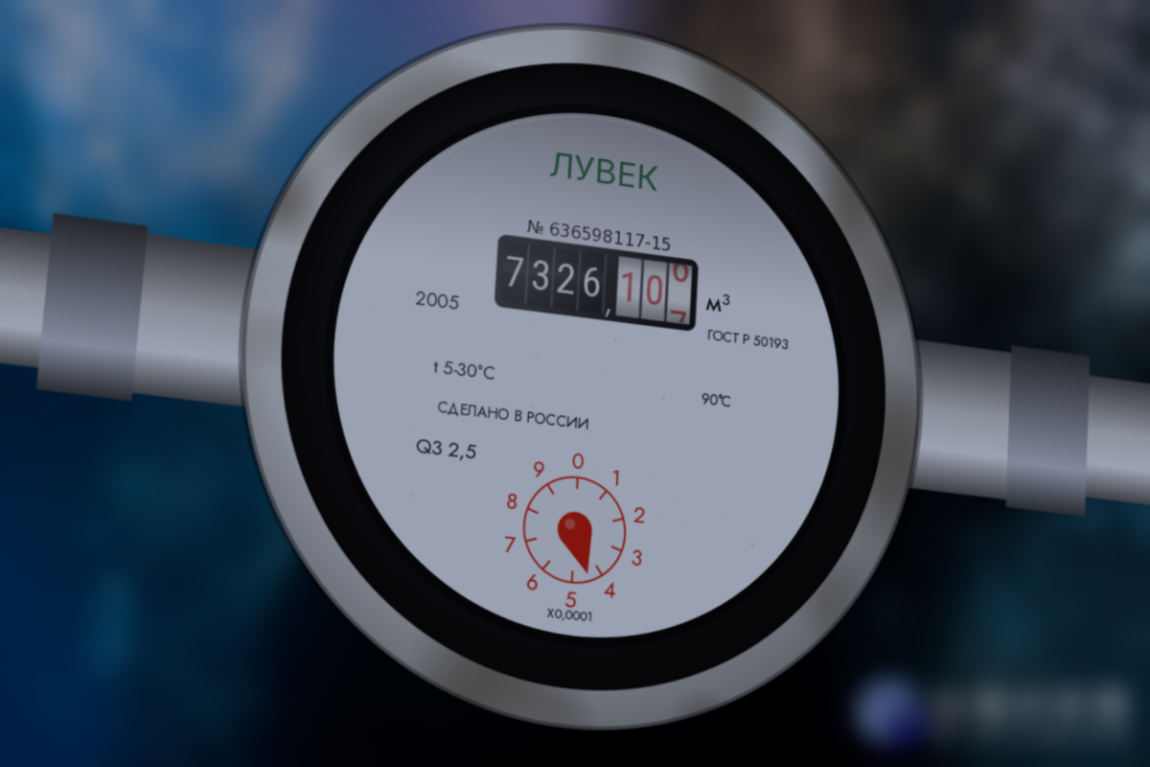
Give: 7326.1064 m³
